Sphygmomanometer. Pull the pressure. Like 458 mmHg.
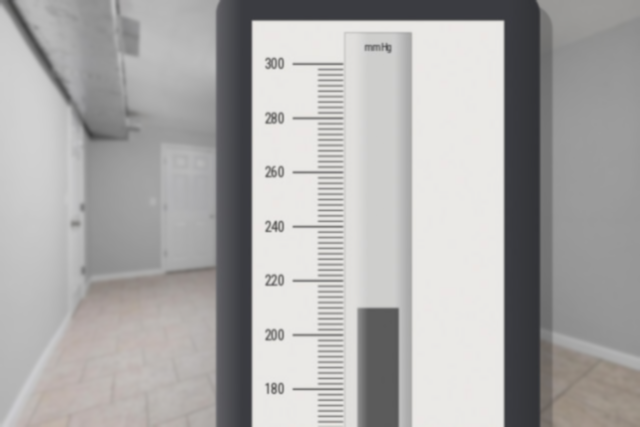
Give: 210 mmHg
